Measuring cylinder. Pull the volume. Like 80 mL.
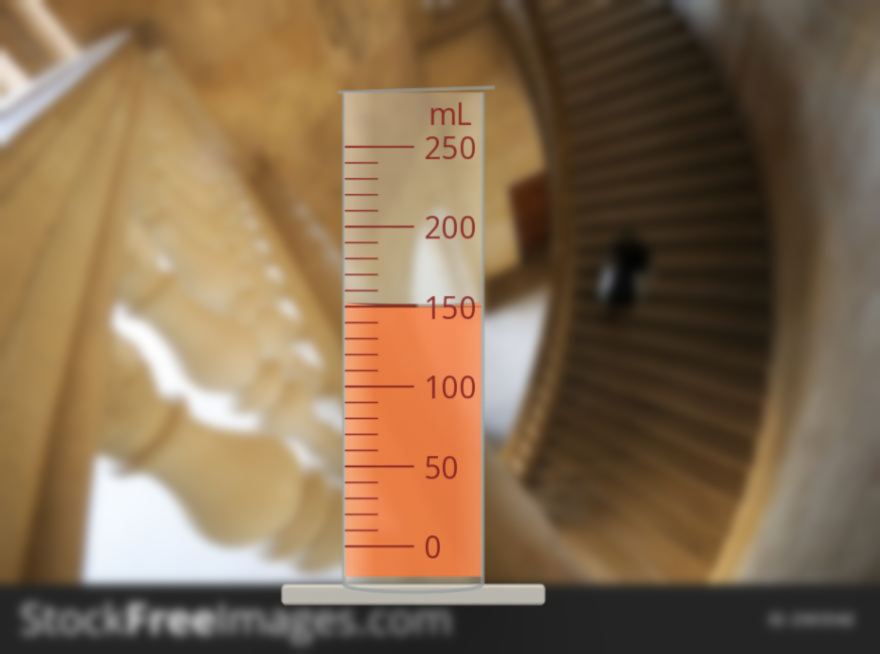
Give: 150 mL
